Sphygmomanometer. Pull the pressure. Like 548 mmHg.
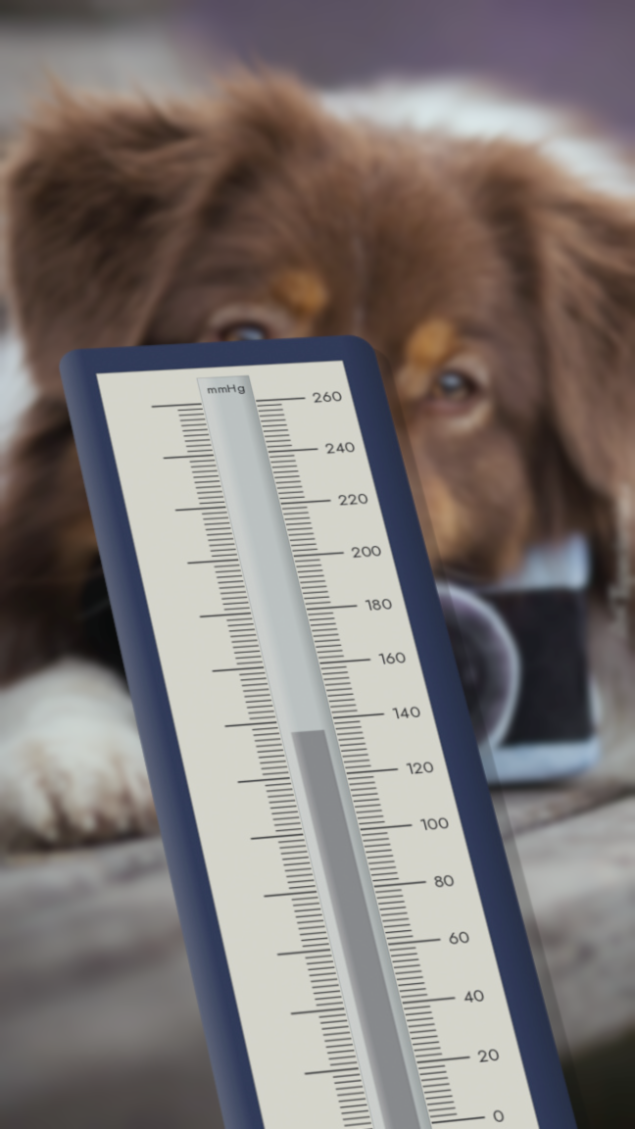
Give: 136 mmHg
